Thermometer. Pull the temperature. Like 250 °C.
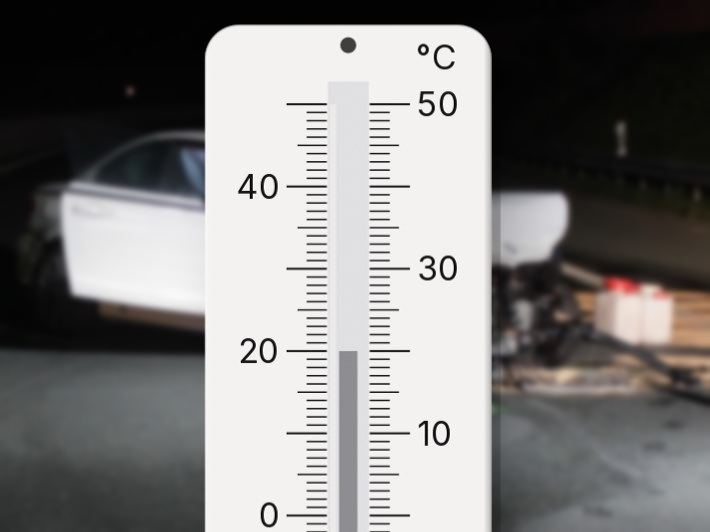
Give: 20 °C
